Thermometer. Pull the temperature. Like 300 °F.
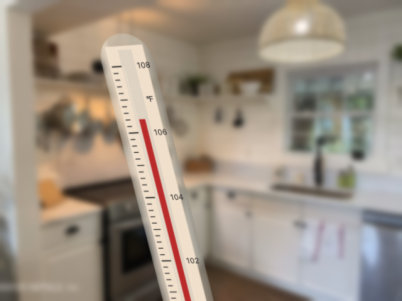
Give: 106.4 °F
